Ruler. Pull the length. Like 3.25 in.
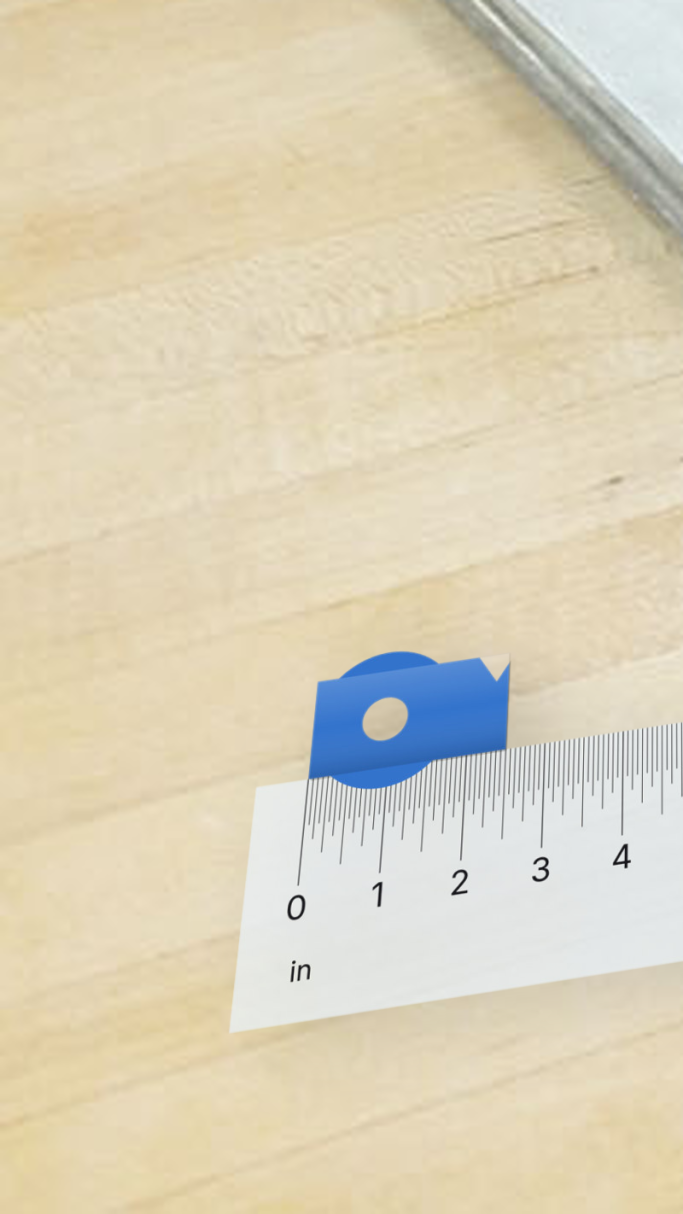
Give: 2.5 in
